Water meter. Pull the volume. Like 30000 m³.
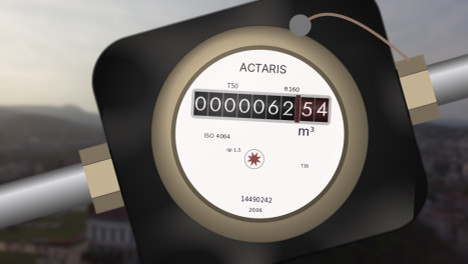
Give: 62.54 m³
